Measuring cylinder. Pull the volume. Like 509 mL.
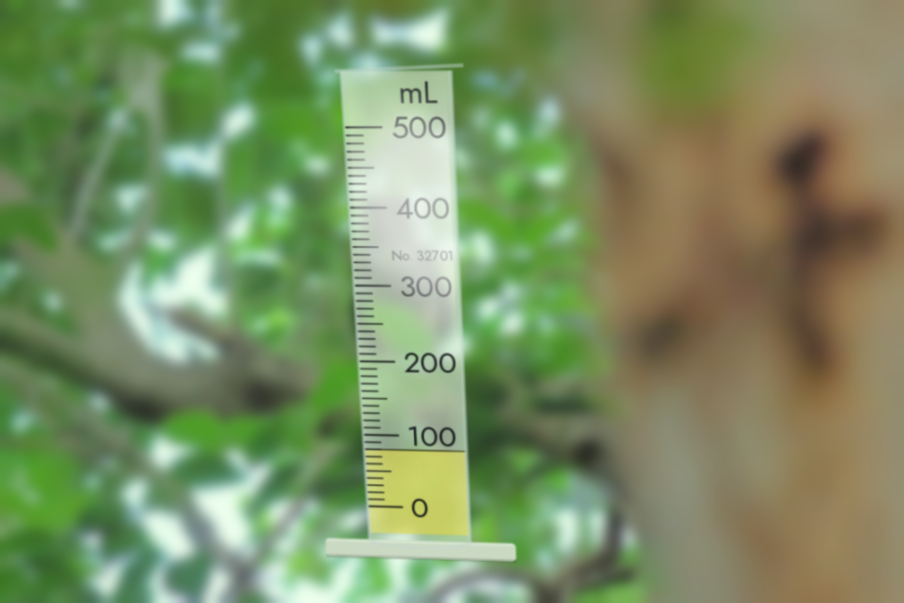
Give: 80 mL
